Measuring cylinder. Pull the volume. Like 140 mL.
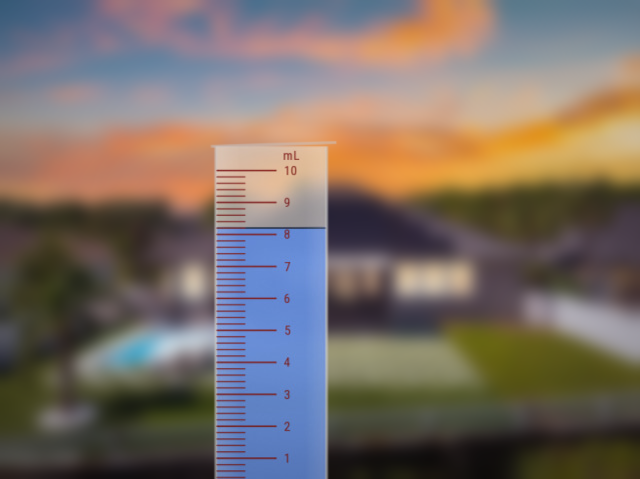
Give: 8.2 mL
